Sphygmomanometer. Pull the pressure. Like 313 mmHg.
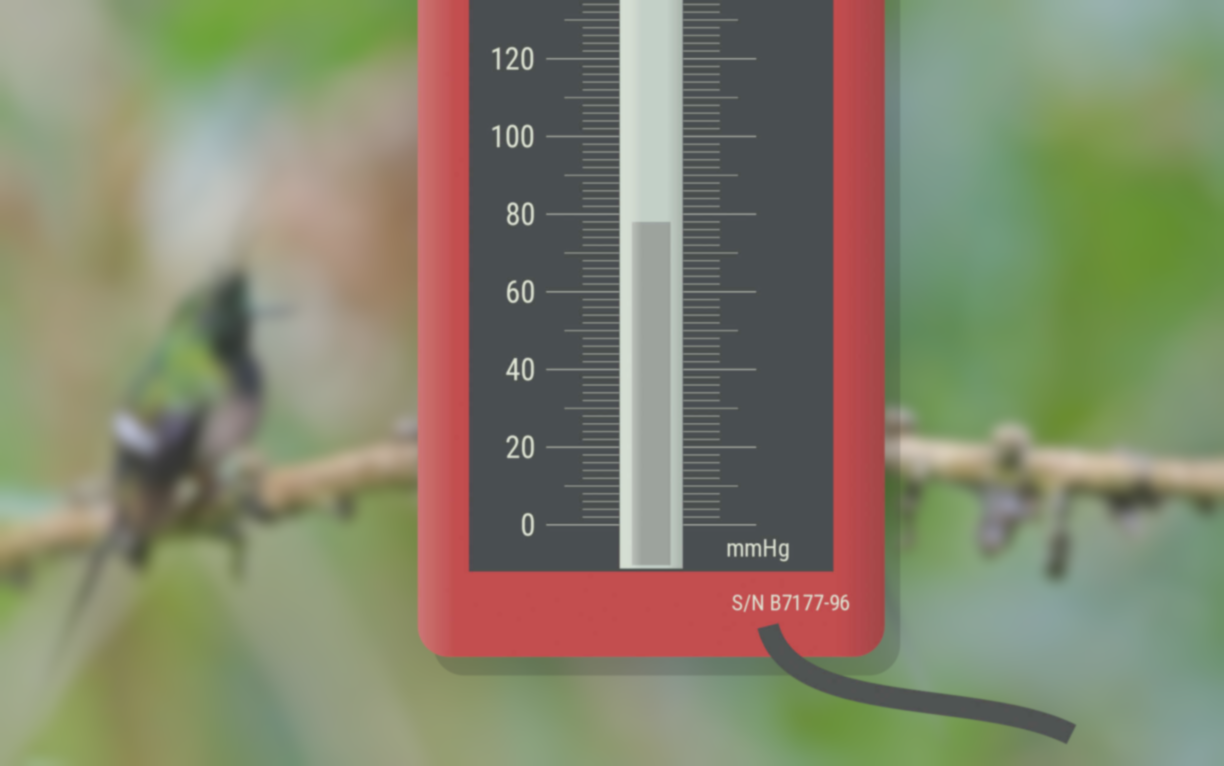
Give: 78 mmHg
